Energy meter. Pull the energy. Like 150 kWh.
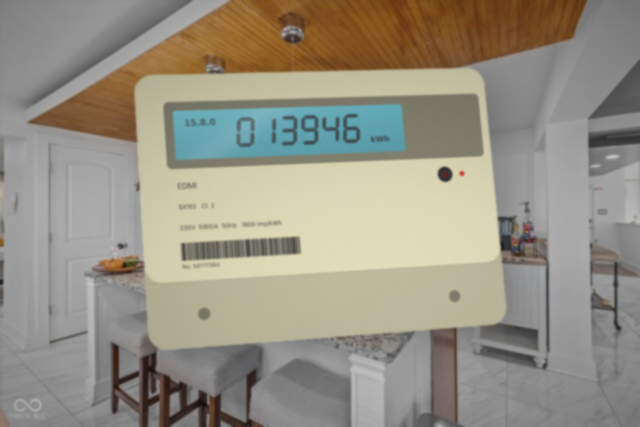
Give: 13946 kWh
